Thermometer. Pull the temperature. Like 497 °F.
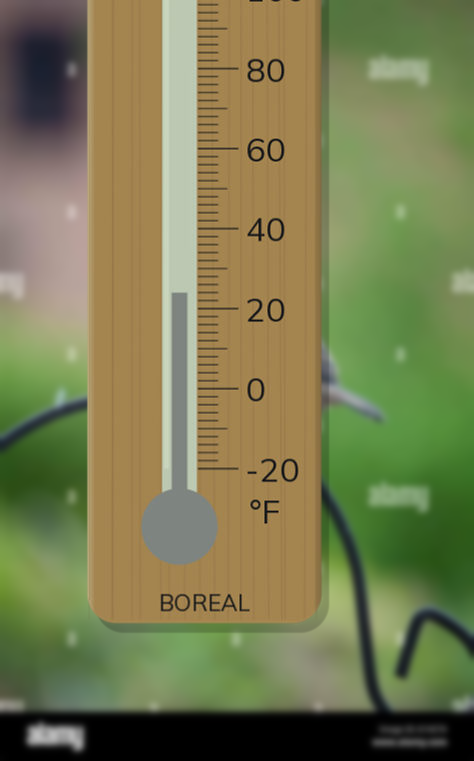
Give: 24 °F
